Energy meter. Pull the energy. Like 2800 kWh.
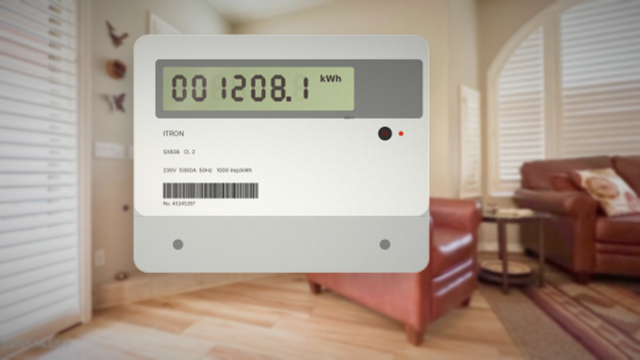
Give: 1208.1 kWh
